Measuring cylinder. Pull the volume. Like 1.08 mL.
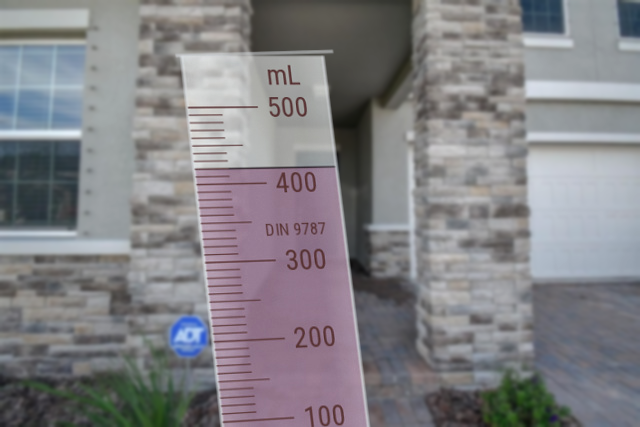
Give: 420 mL
